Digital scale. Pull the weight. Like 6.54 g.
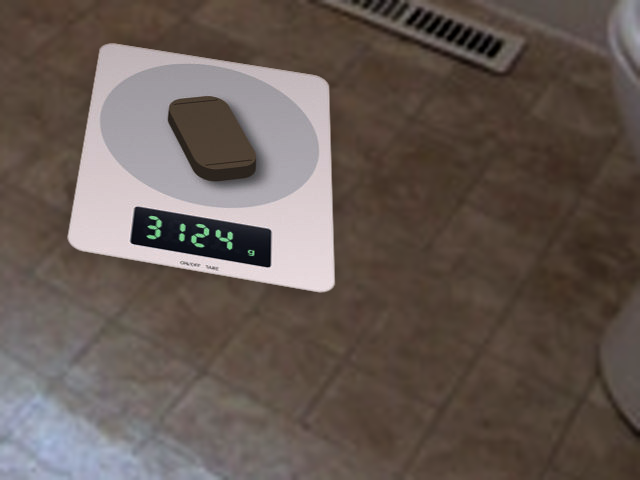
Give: 3124 g
